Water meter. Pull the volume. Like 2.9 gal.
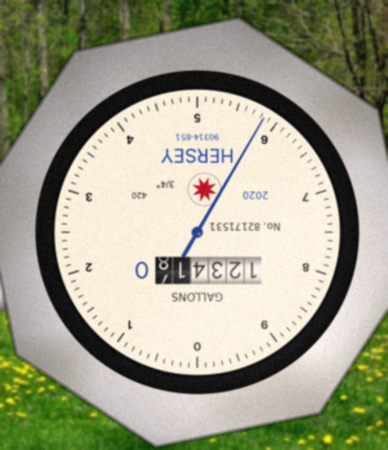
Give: 1234175.8 gal
